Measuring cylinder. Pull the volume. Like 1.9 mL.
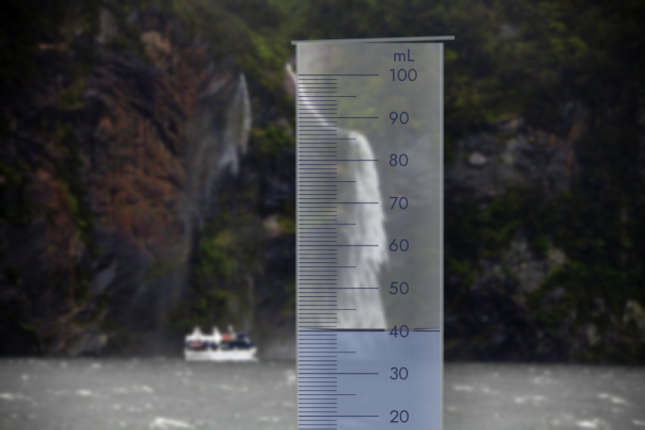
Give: 40 mL
